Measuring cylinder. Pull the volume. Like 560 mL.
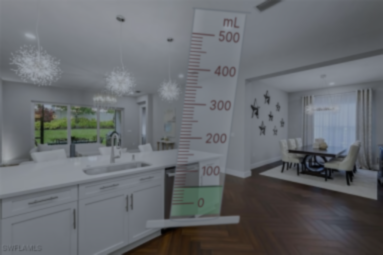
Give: 50 mL
